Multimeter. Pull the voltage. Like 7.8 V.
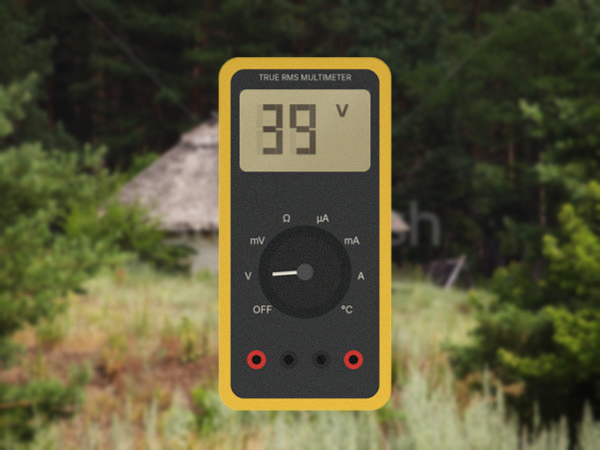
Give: 39 V
